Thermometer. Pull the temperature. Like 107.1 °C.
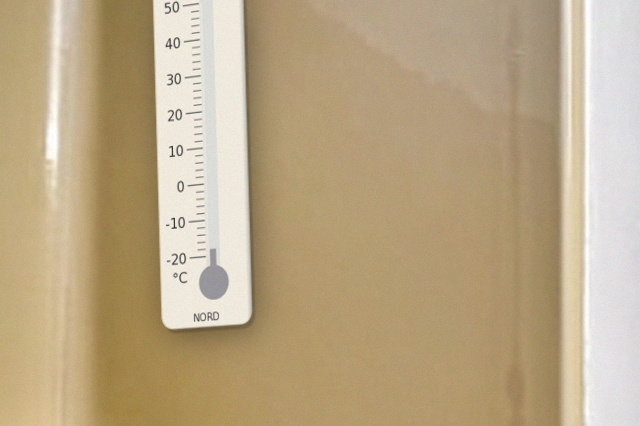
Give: -18 °C
